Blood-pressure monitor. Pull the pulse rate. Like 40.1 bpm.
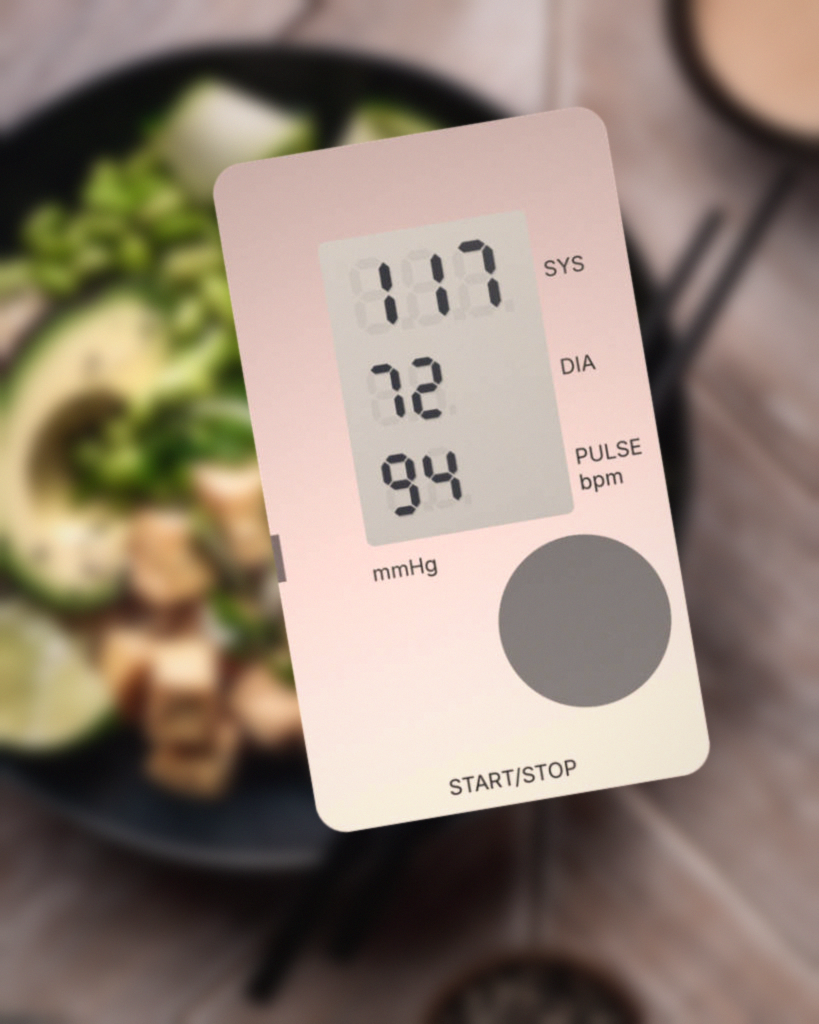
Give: 94 bpm
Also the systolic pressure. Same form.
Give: 117 mmHg
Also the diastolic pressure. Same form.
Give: 72 mmHg
